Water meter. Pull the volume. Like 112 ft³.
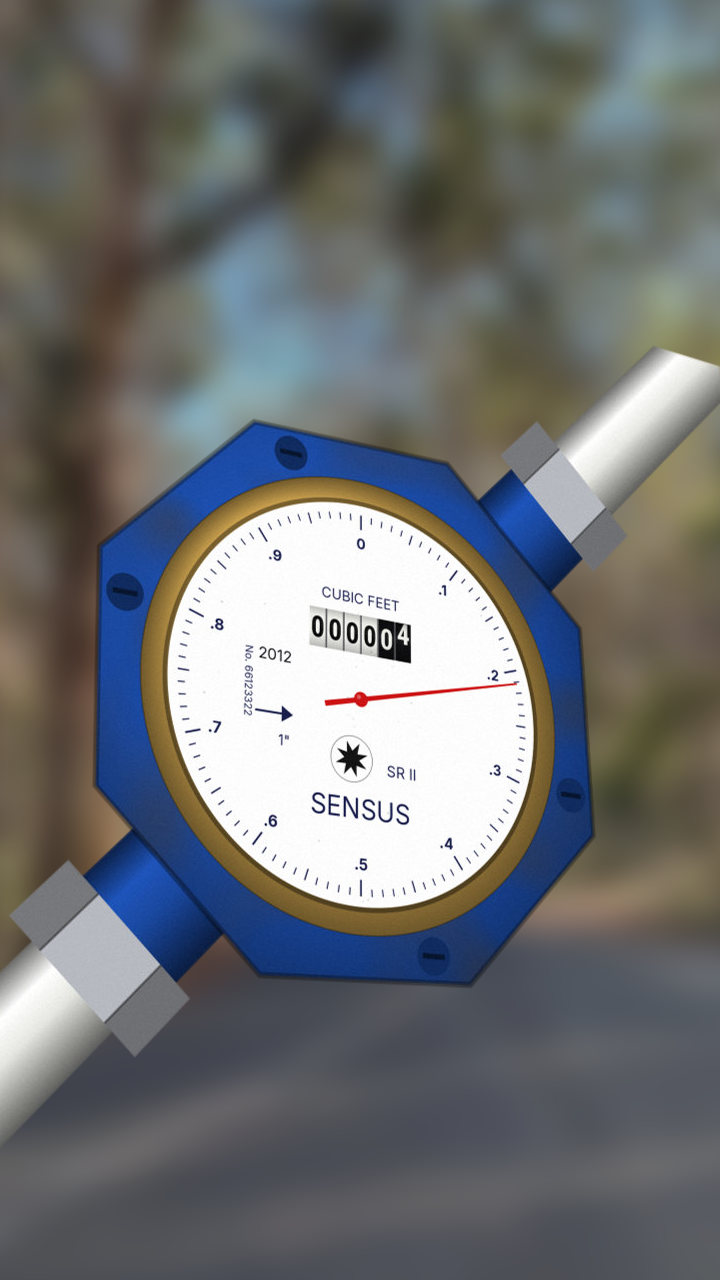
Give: 4.21 ft³
